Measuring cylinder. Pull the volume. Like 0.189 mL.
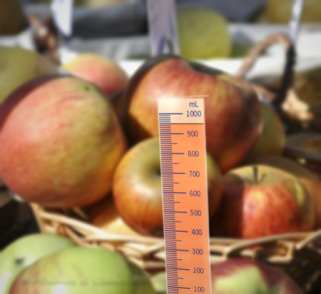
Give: 950 mL
